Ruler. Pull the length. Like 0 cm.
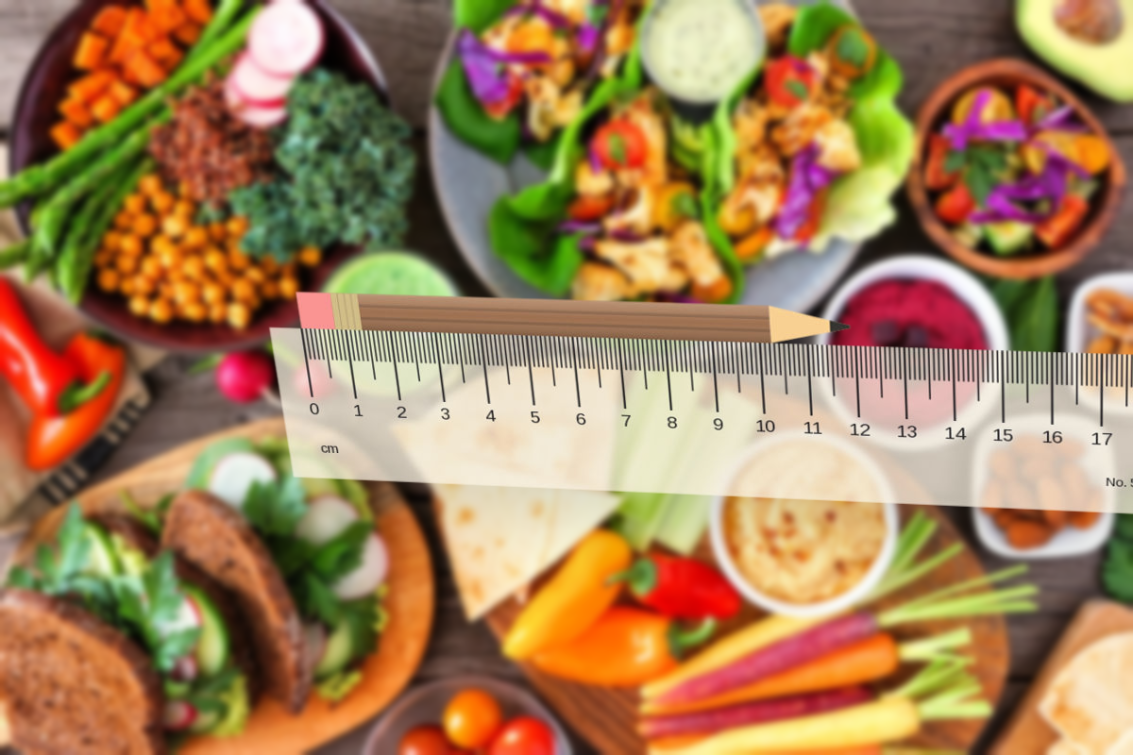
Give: 11.9 cm
